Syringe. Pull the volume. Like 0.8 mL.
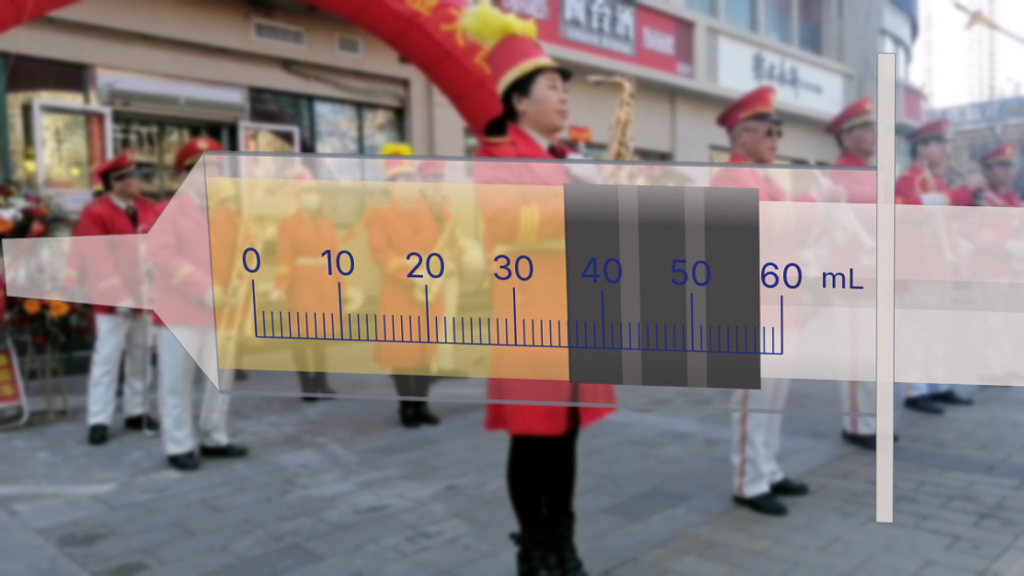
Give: 36 mL
